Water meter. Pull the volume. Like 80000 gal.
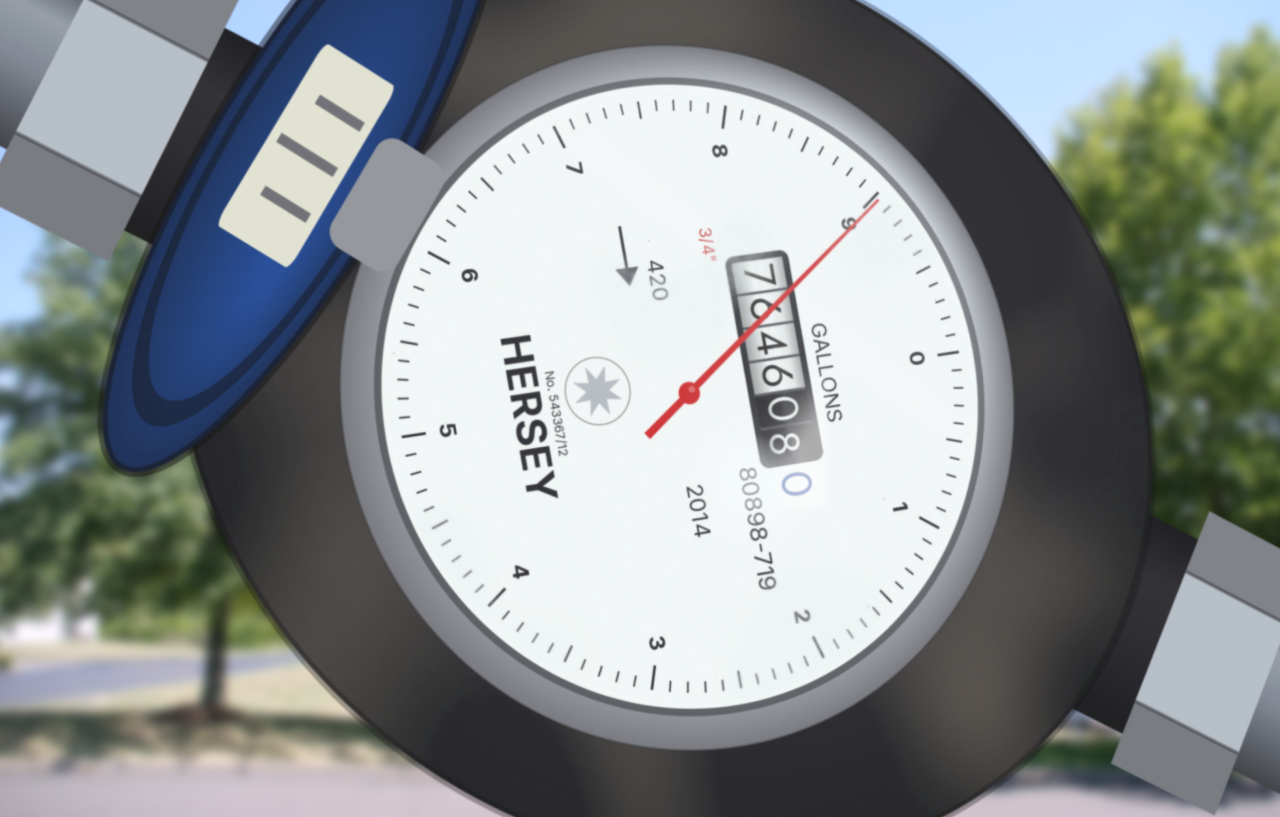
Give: 7646079.0 gal
